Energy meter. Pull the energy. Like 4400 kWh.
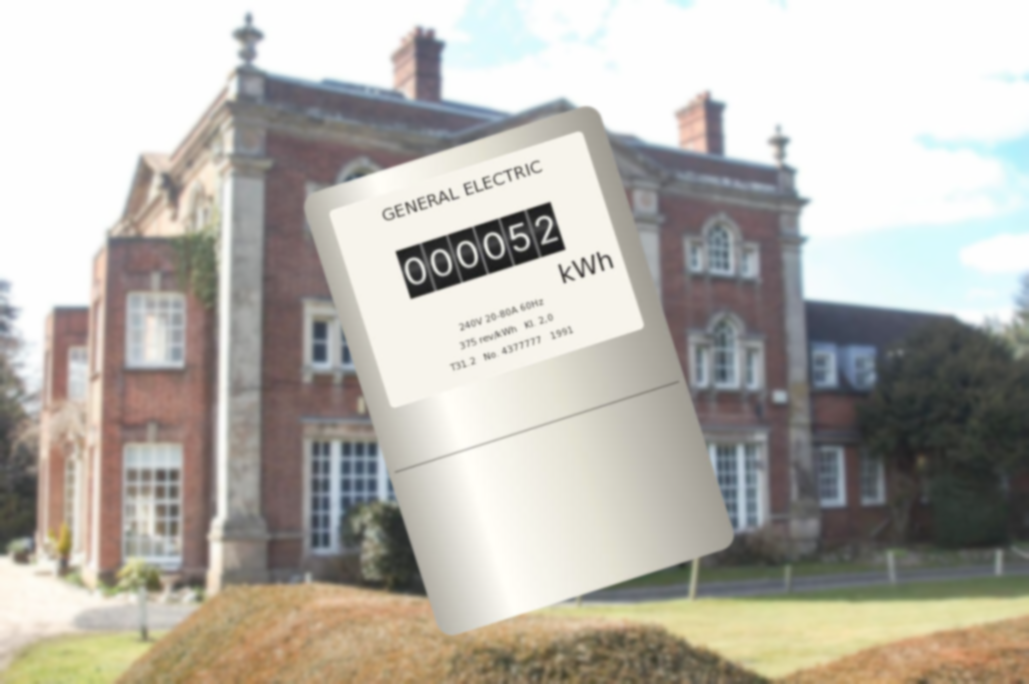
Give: 52 kWh
